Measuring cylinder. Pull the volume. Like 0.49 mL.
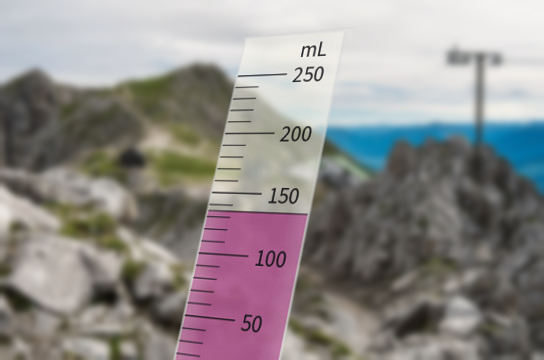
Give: 135 mL
